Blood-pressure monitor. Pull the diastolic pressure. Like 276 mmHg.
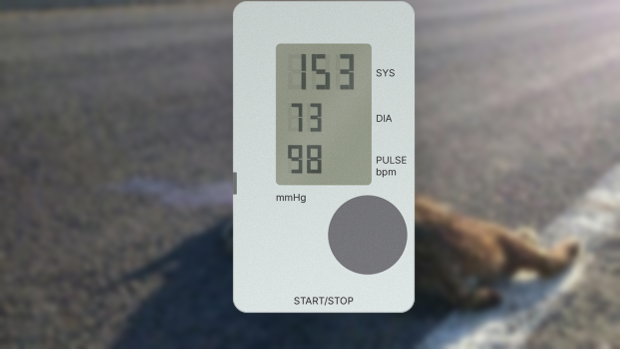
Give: 73 mmHg
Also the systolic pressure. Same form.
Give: 153 mmHg
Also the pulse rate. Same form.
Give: 98 bpm
